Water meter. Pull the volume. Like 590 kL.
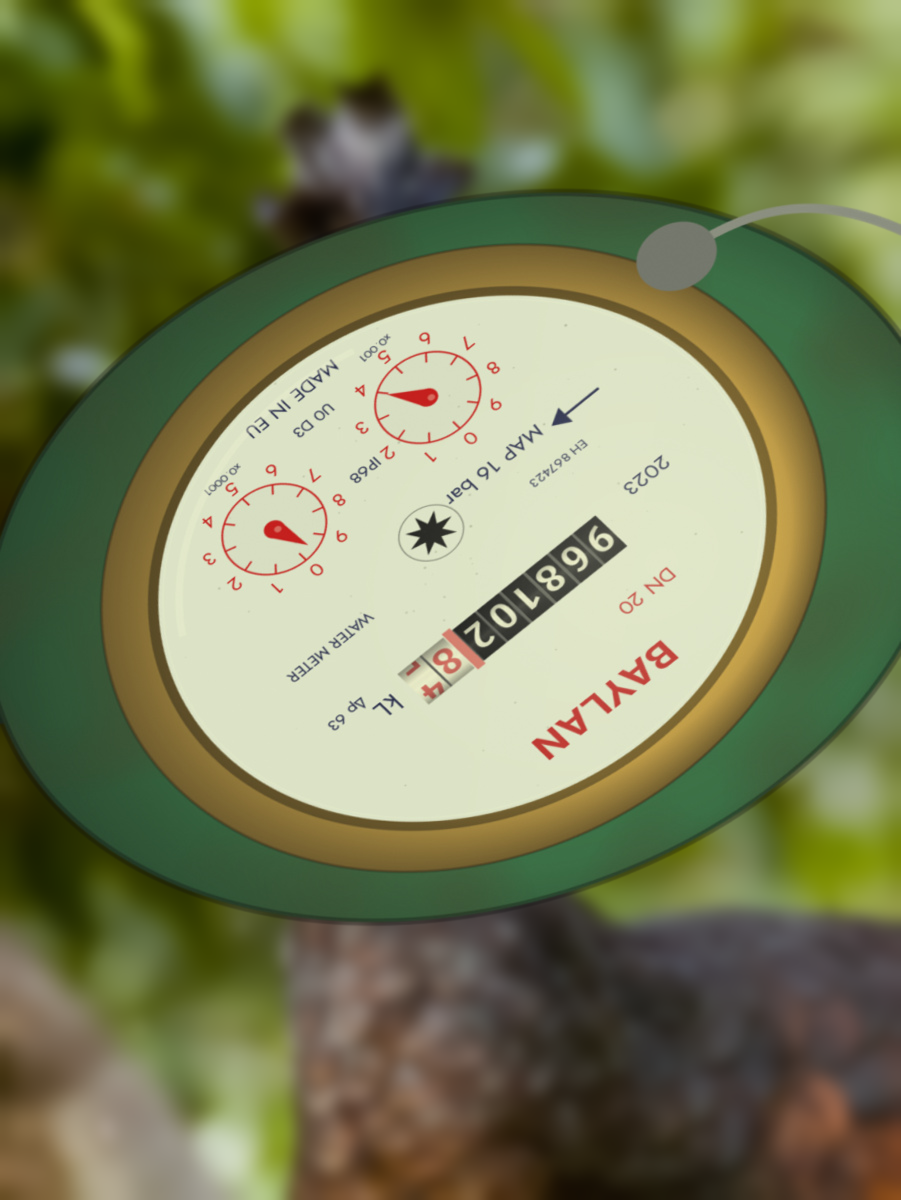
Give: 968102.8439 kL
